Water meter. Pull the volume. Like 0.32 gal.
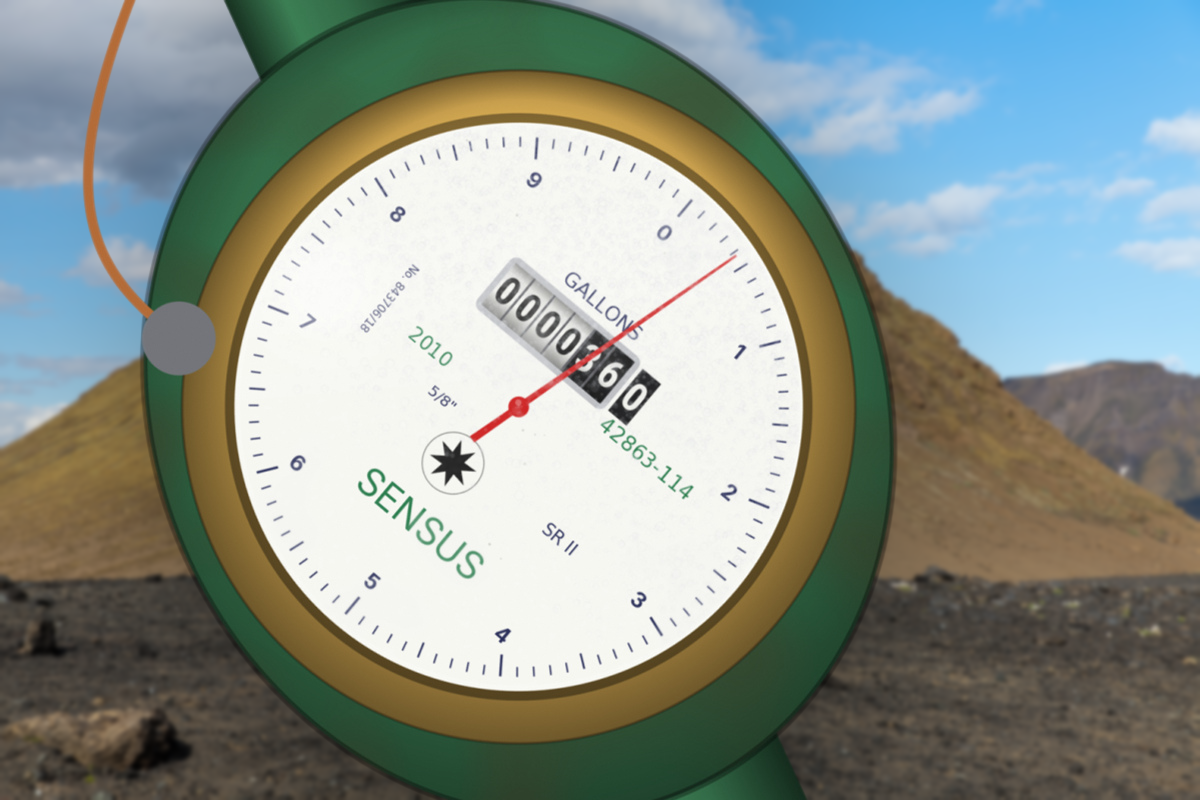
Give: 360.4 gal
